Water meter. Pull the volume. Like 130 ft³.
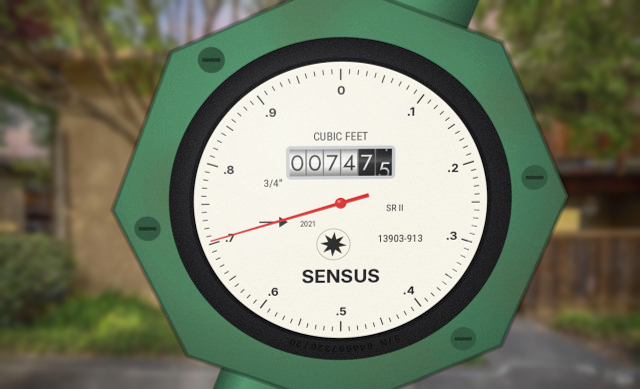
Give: 7474.70 ft³
